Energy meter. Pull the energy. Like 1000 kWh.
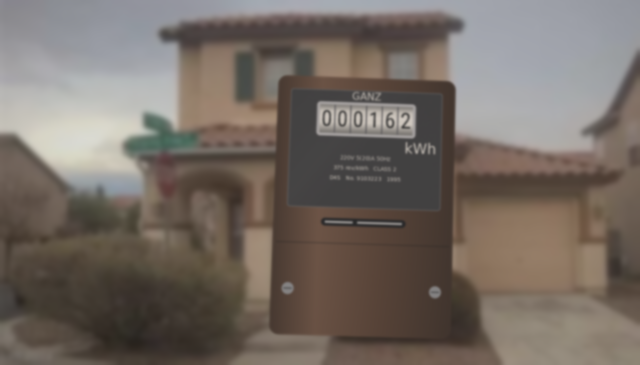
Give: 162 kWh
